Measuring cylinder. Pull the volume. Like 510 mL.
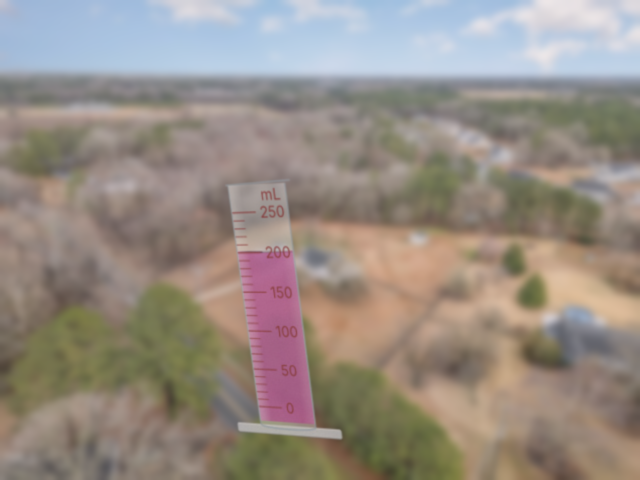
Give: 200 mL
